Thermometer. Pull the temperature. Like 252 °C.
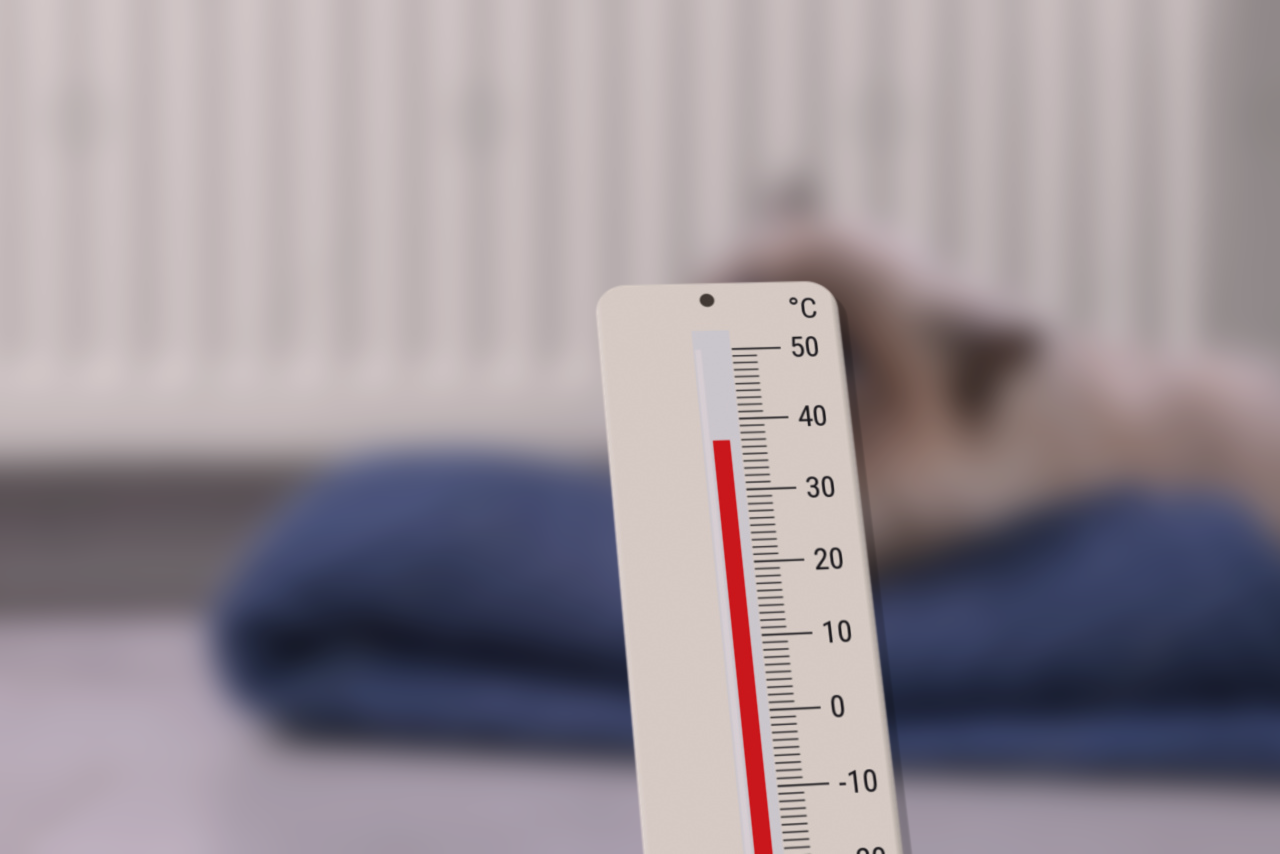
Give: 37 °C
